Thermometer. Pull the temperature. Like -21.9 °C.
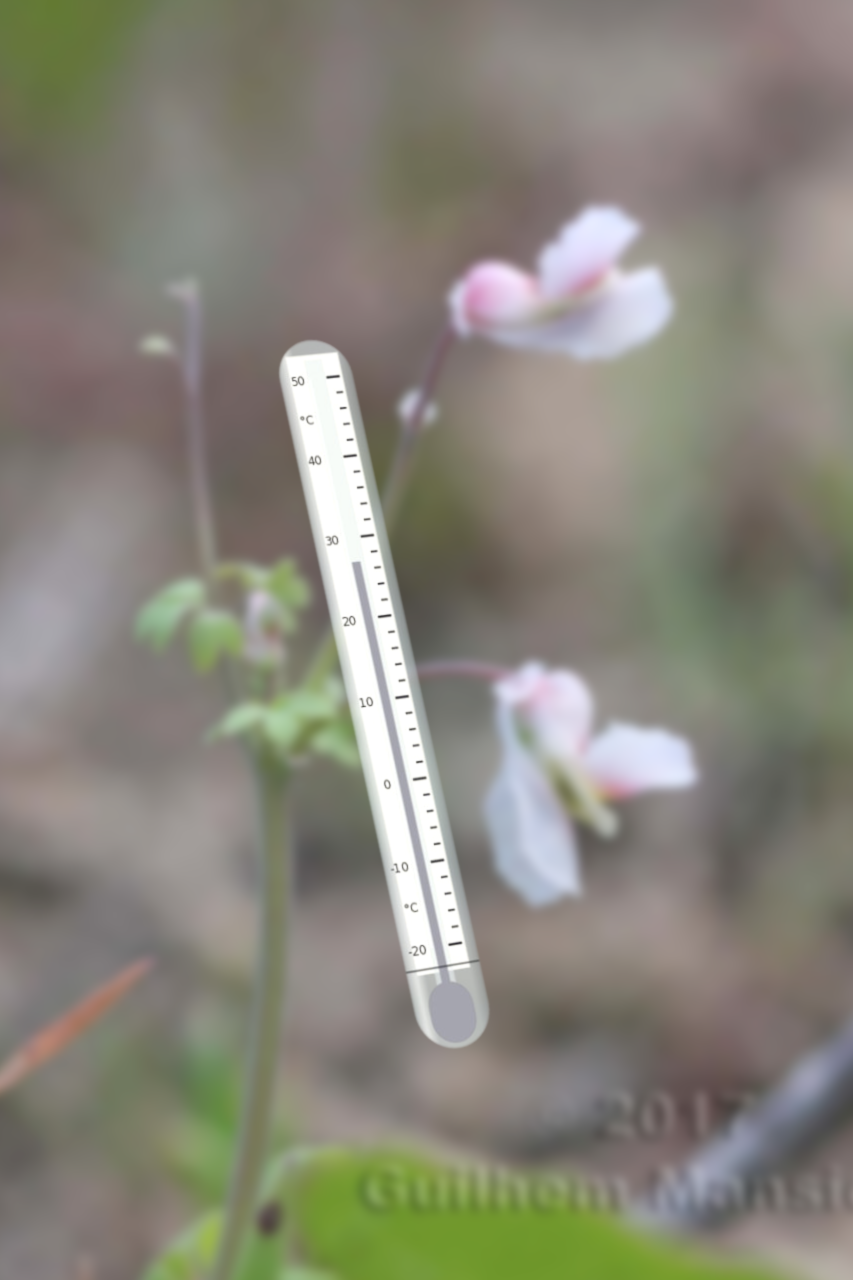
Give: 27 °C
